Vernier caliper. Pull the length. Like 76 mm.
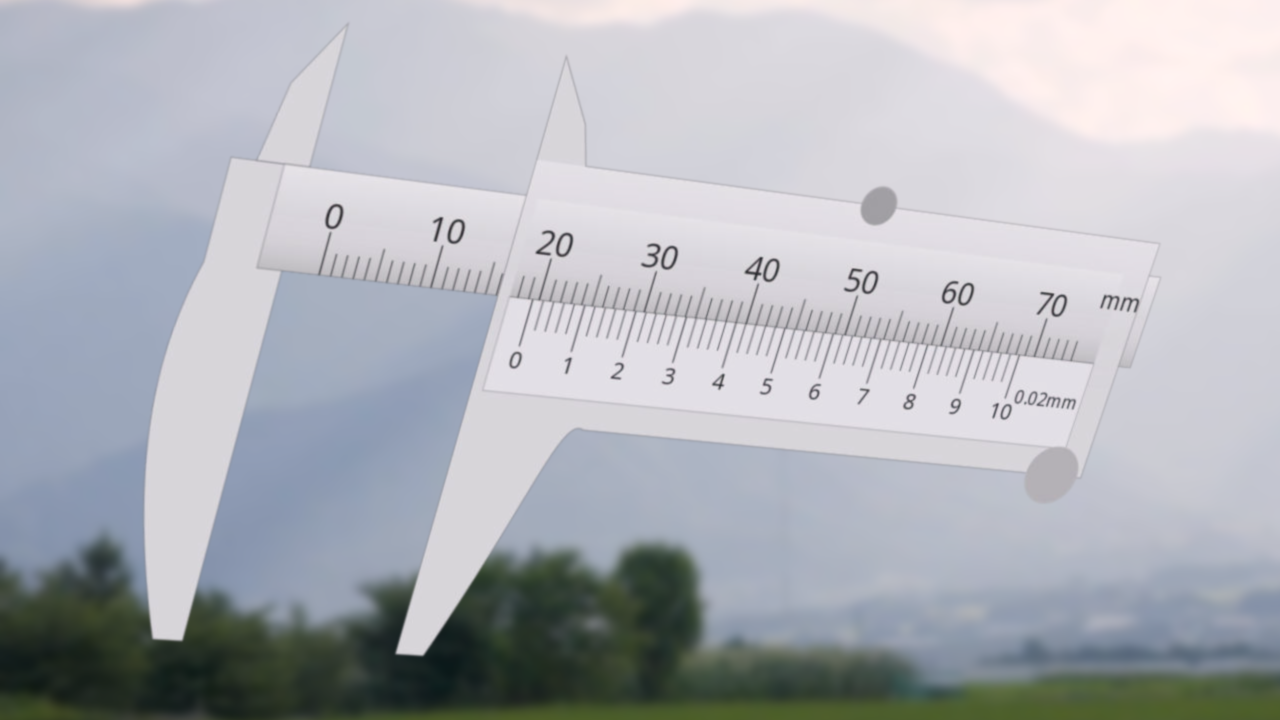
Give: 19.4 mm
